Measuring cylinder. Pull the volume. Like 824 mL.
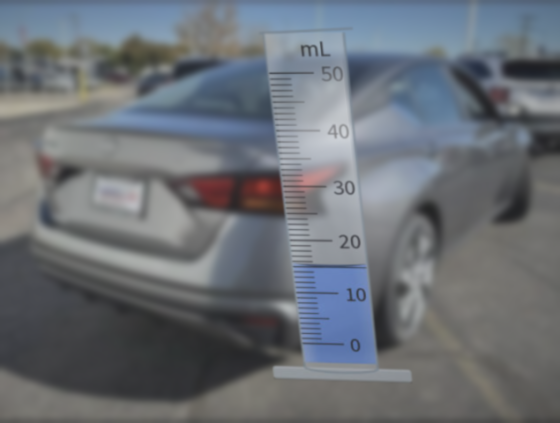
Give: 15 mL
